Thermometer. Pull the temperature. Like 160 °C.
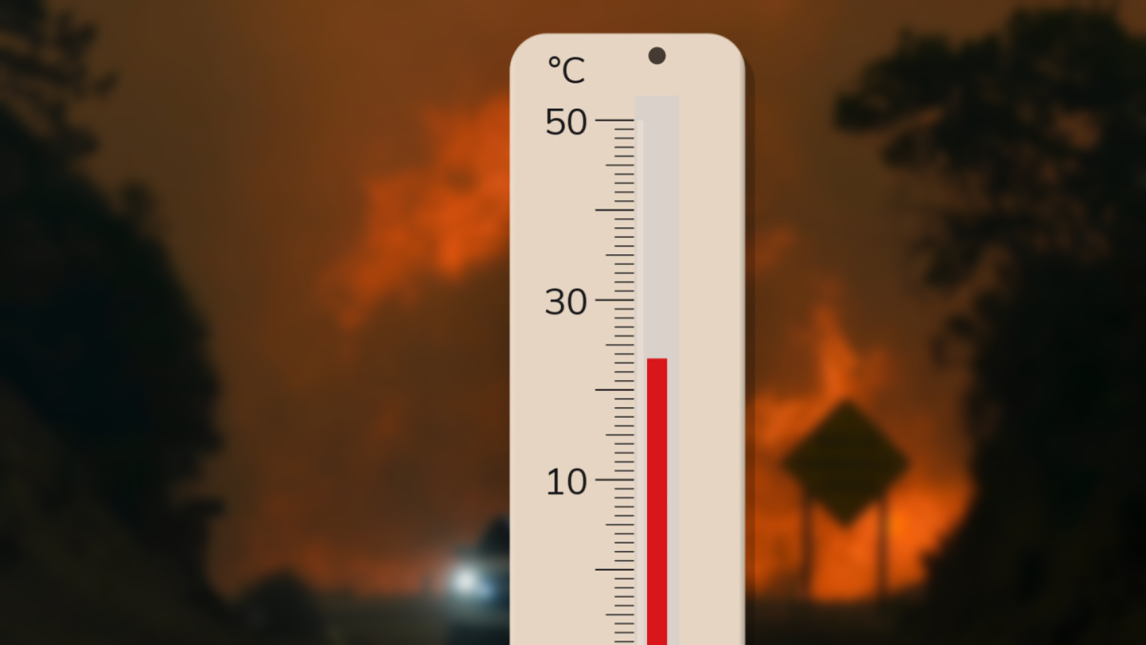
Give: 23.5 °C
